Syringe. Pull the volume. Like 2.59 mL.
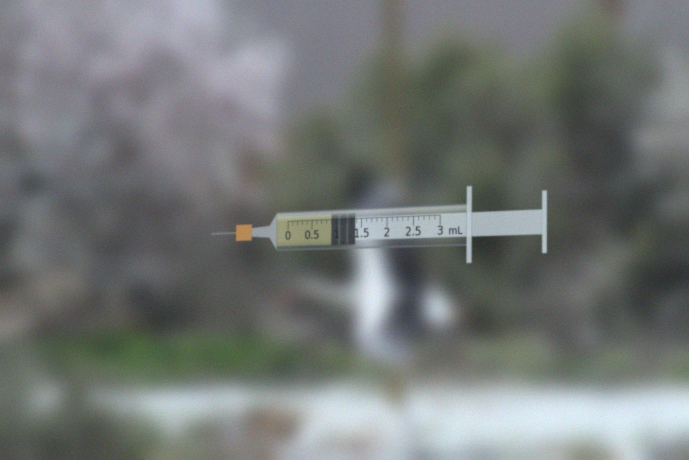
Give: 0.9 mL
